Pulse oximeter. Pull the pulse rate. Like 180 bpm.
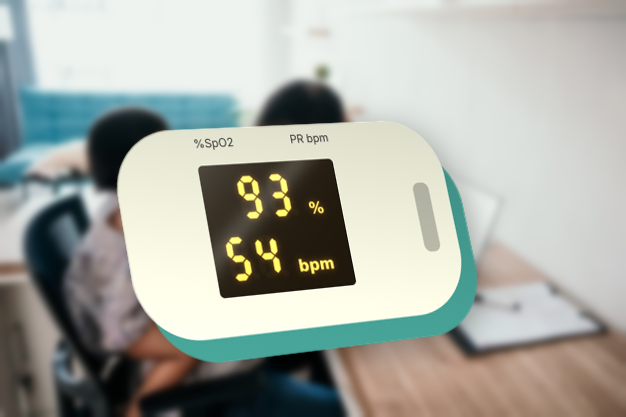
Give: 54 bpm
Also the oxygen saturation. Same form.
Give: 93 %
